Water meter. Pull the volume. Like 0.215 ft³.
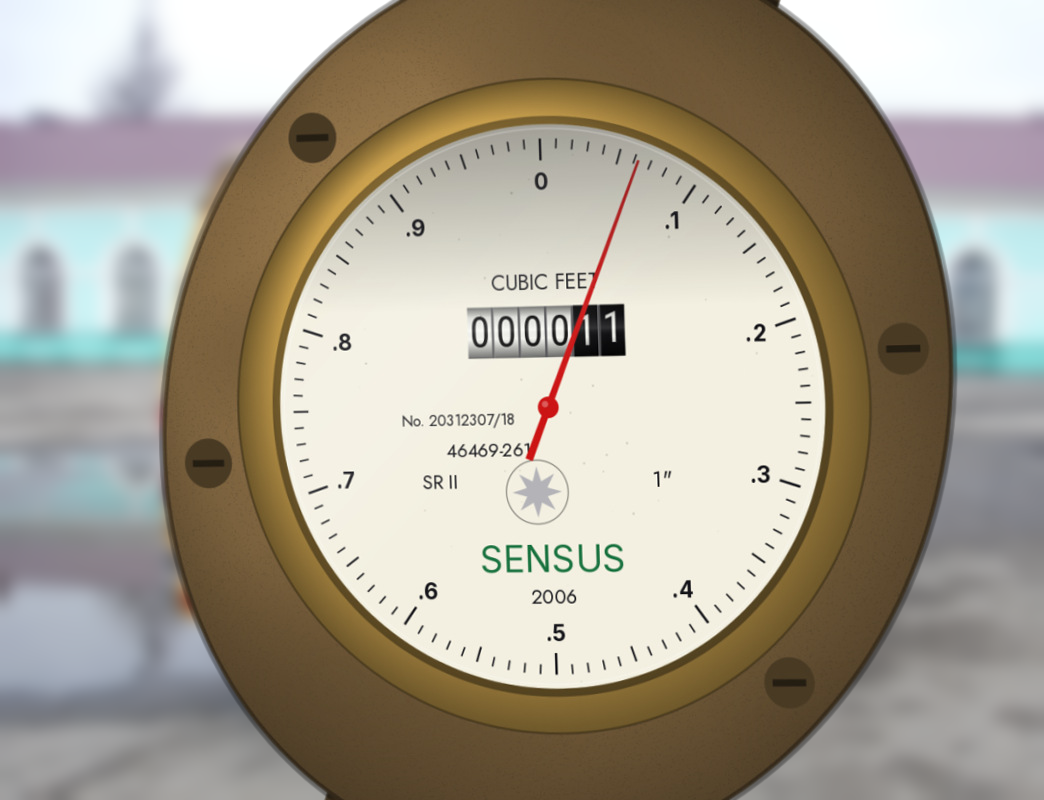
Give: 11.06 ft³
